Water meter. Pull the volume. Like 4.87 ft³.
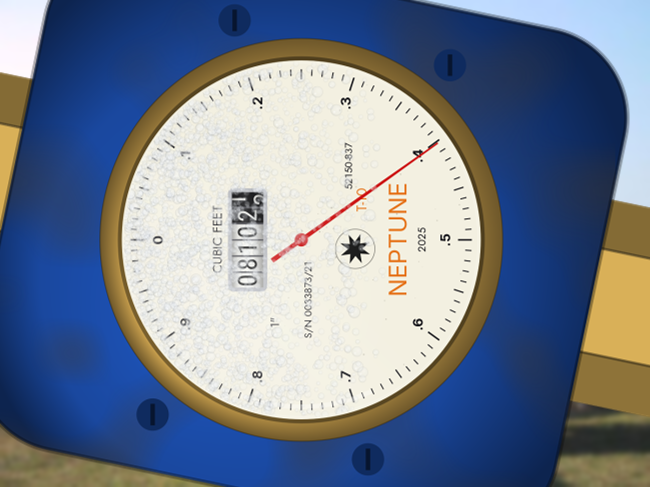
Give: 81021.40 ft³
